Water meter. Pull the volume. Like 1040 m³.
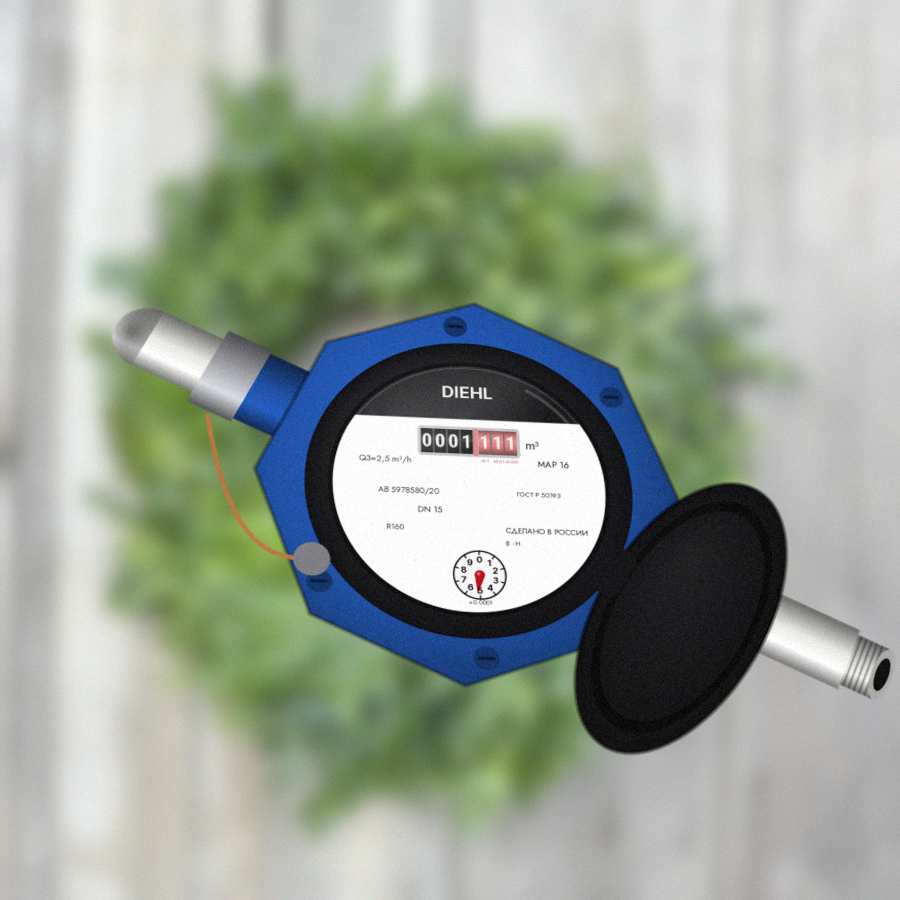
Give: 1.1115 m³
